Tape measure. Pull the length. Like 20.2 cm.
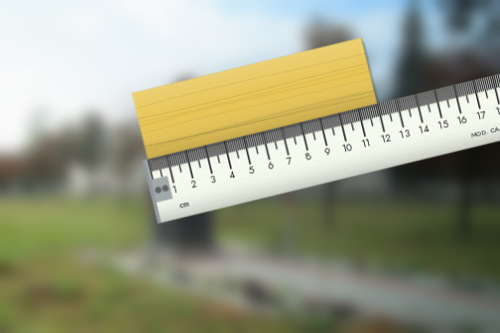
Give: 12 cm
